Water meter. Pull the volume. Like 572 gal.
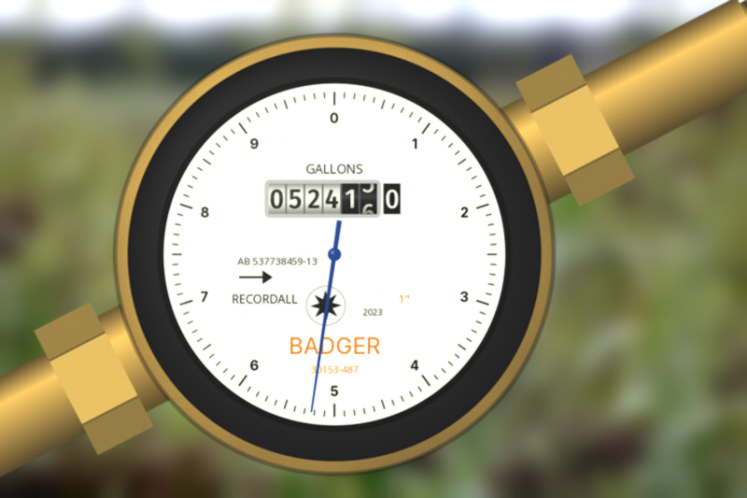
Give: 524155.2 gal
